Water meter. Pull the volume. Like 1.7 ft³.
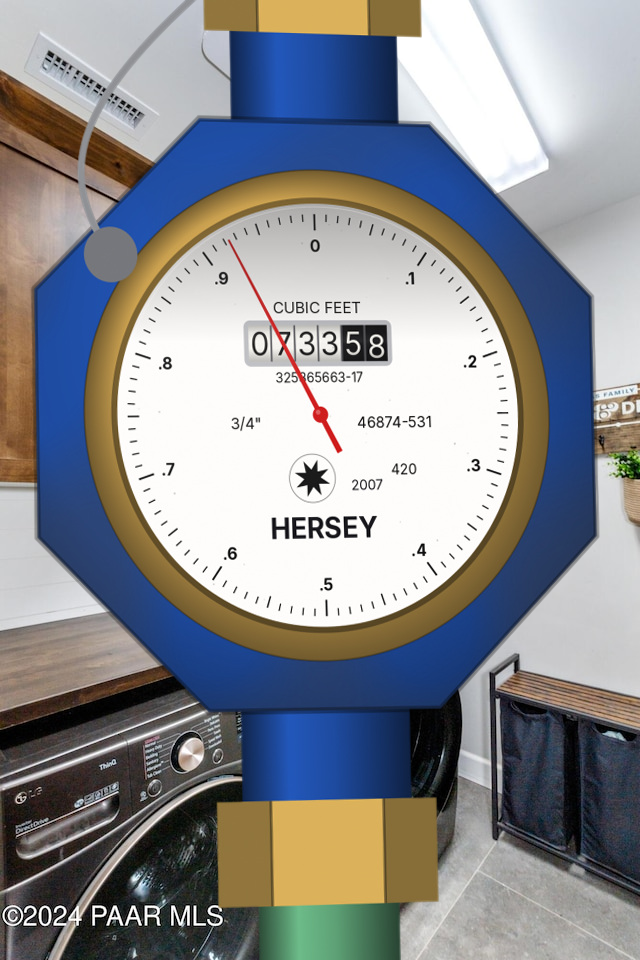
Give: 73357.92 ft³
